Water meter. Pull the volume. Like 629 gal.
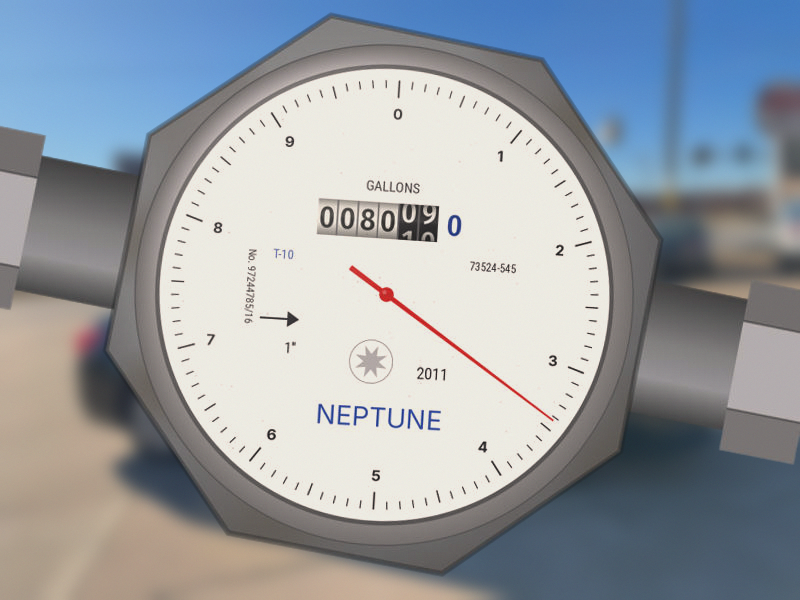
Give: 80093.4 gal
